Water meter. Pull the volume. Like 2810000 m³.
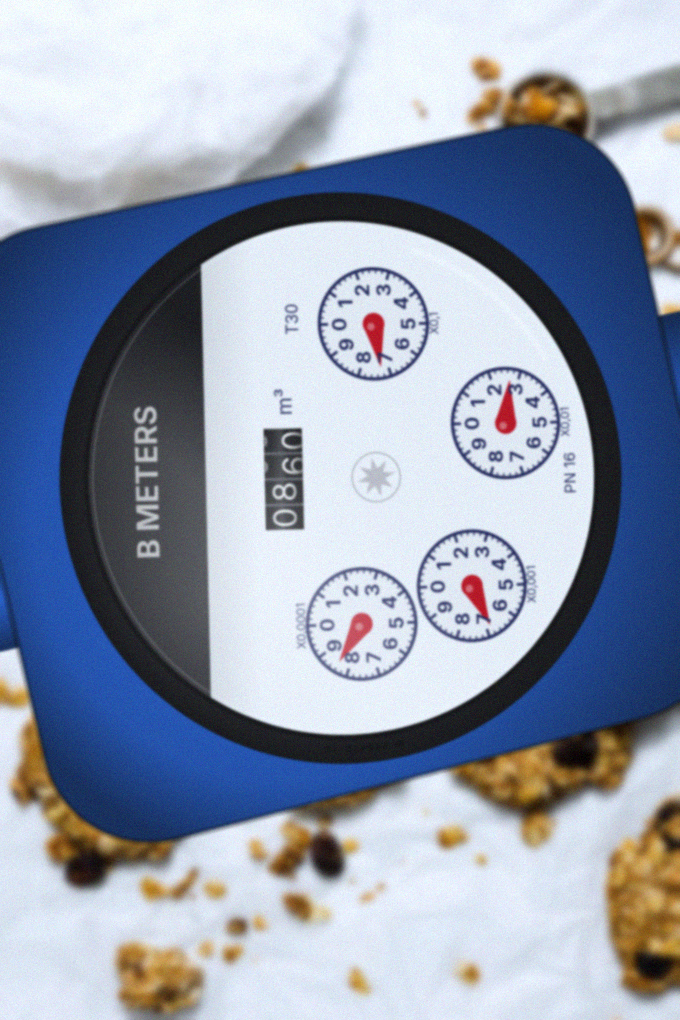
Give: 859.7268 m³
